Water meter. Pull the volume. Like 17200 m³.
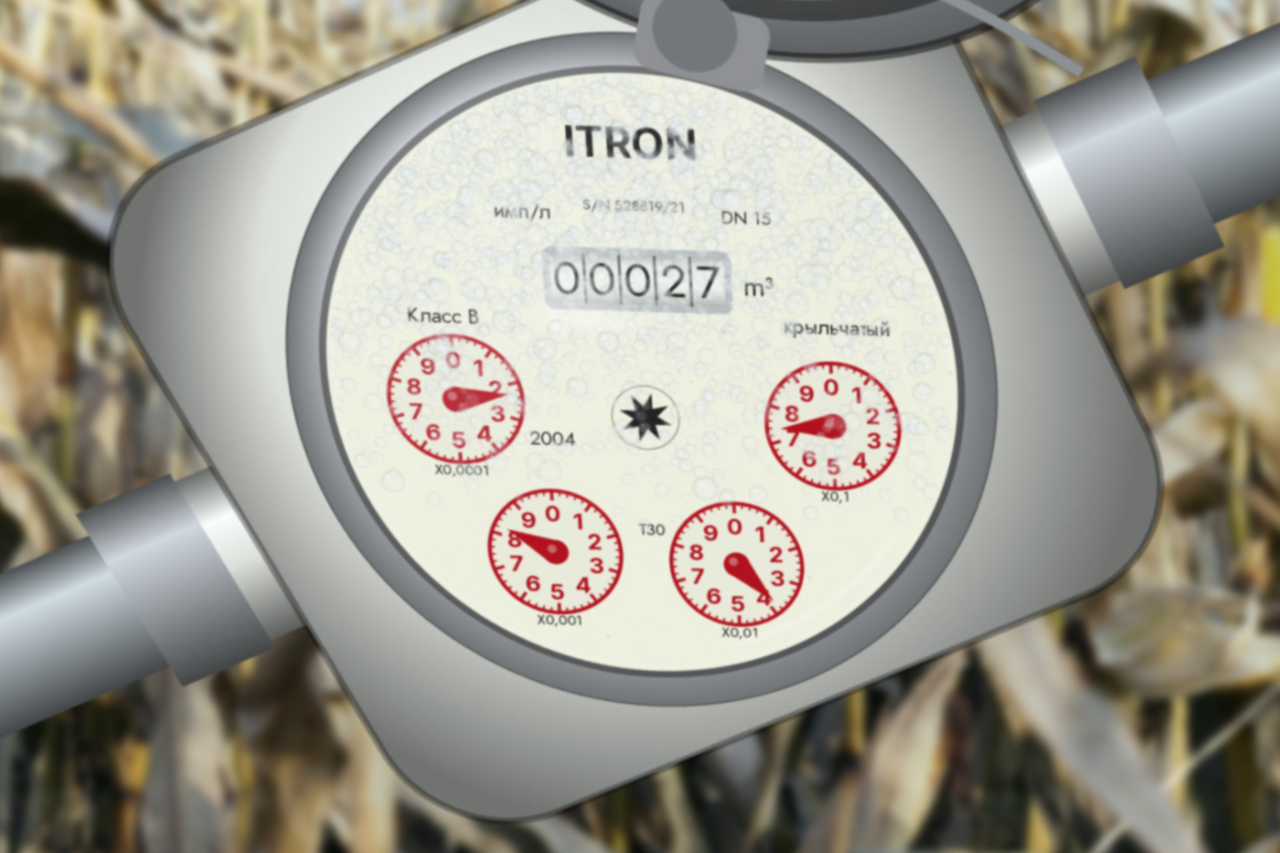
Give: 27.7382 m³
